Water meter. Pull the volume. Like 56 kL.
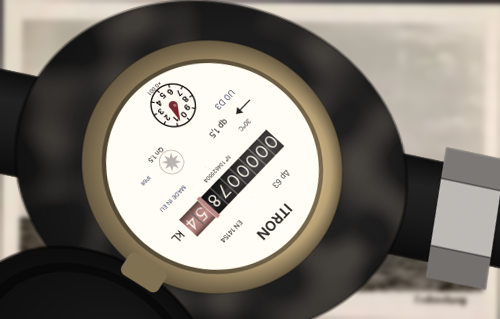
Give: 78.540 kL
